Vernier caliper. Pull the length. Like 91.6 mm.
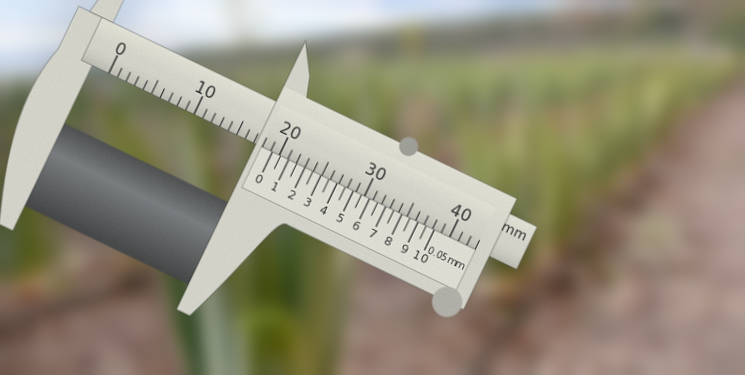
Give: 19.2 mm
